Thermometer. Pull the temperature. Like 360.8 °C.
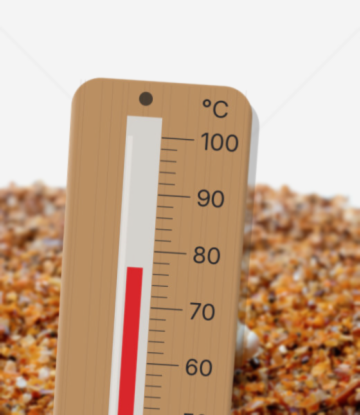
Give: 77 °C
